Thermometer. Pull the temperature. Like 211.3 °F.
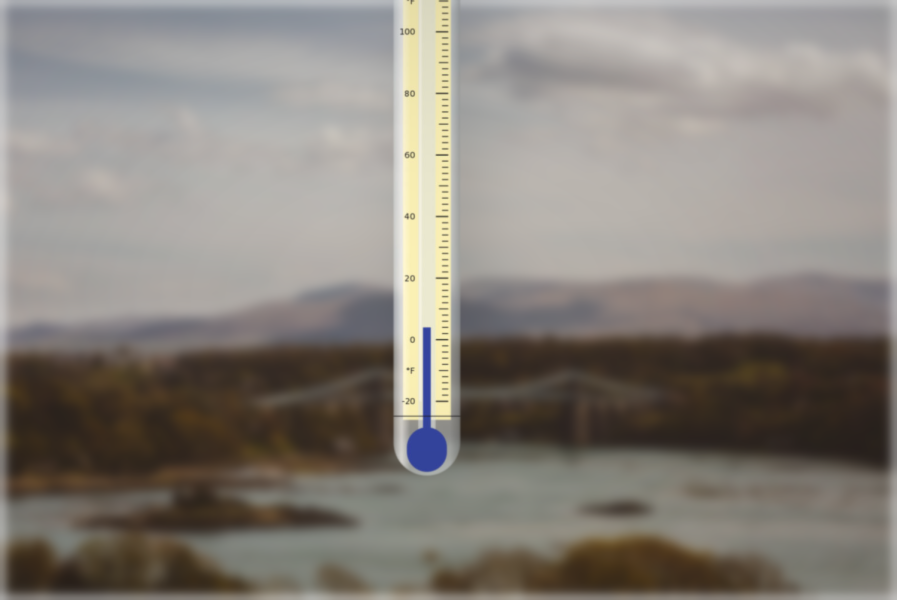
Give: 4 °F
